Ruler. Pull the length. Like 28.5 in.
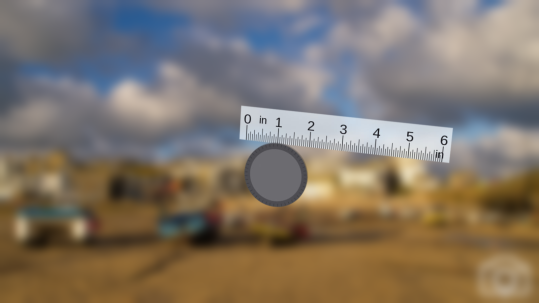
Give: 2 in
